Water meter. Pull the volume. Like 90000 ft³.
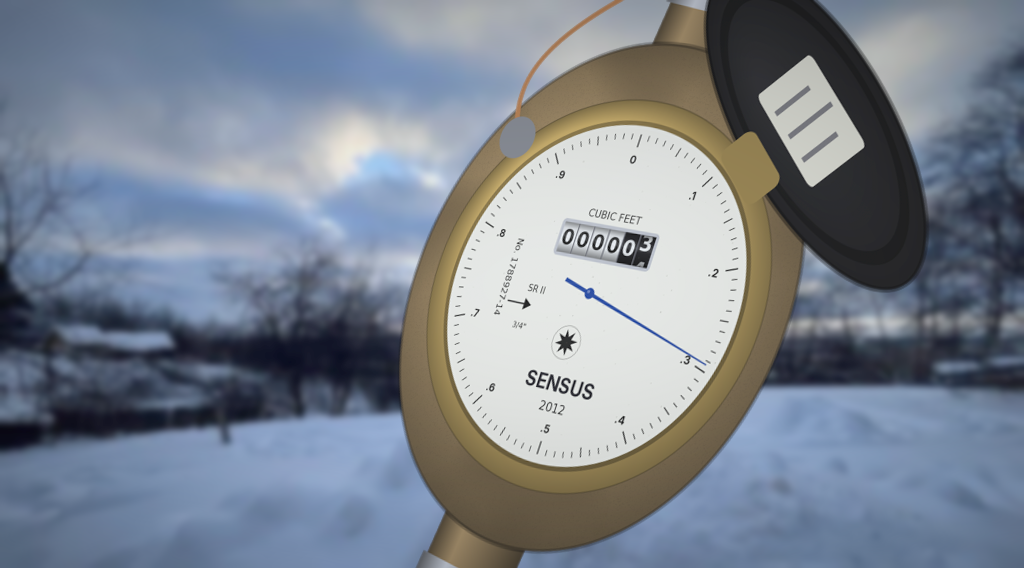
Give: 3.29 ft³
